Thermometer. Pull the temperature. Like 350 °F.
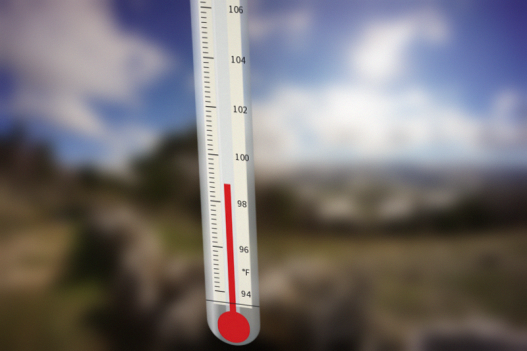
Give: 98.8 °F
